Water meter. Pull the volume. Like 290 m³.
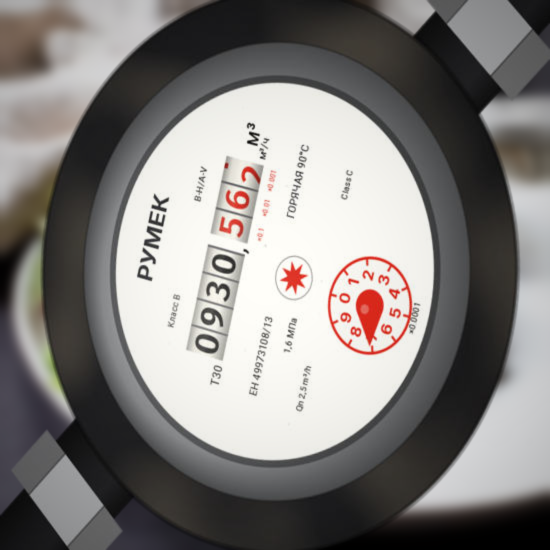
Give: 930.5617 m³
